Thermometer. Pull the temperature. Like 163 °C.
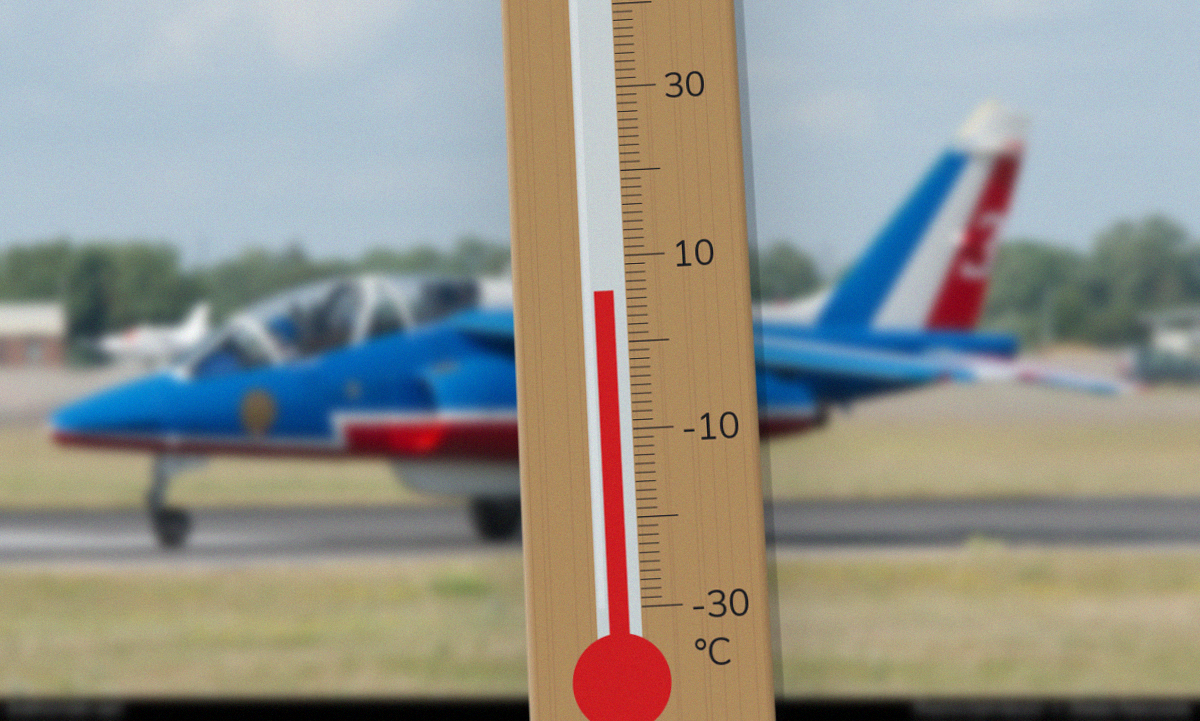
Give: 6 °C
